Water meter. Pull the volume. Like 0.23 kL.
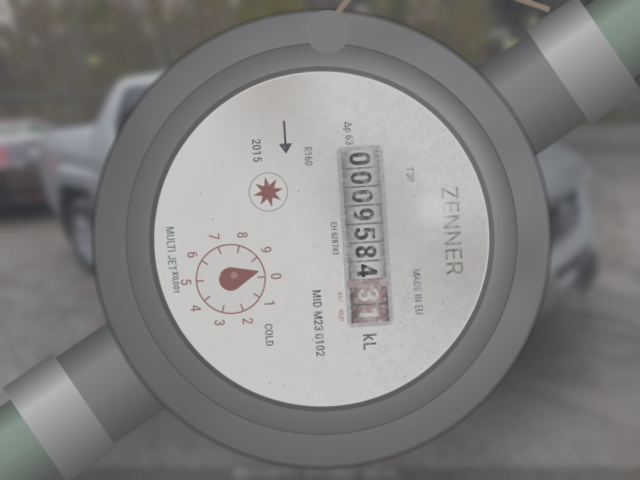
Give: 9584.309 kL
